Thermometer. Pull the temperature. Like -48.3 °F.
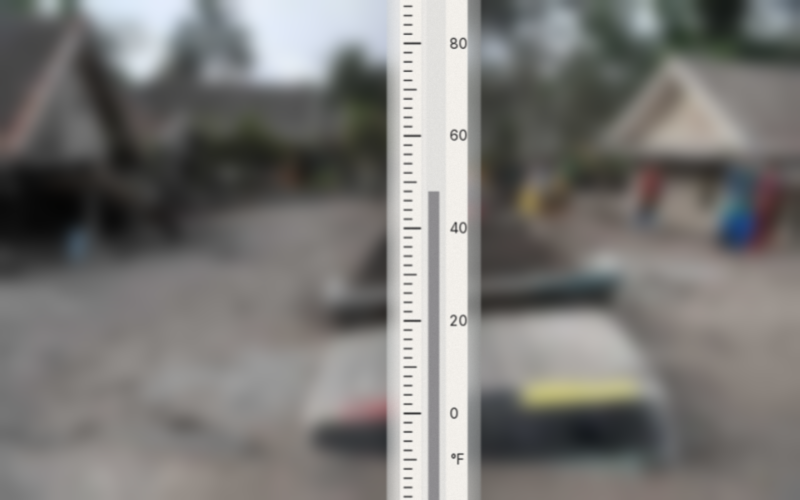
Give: 48 °F
